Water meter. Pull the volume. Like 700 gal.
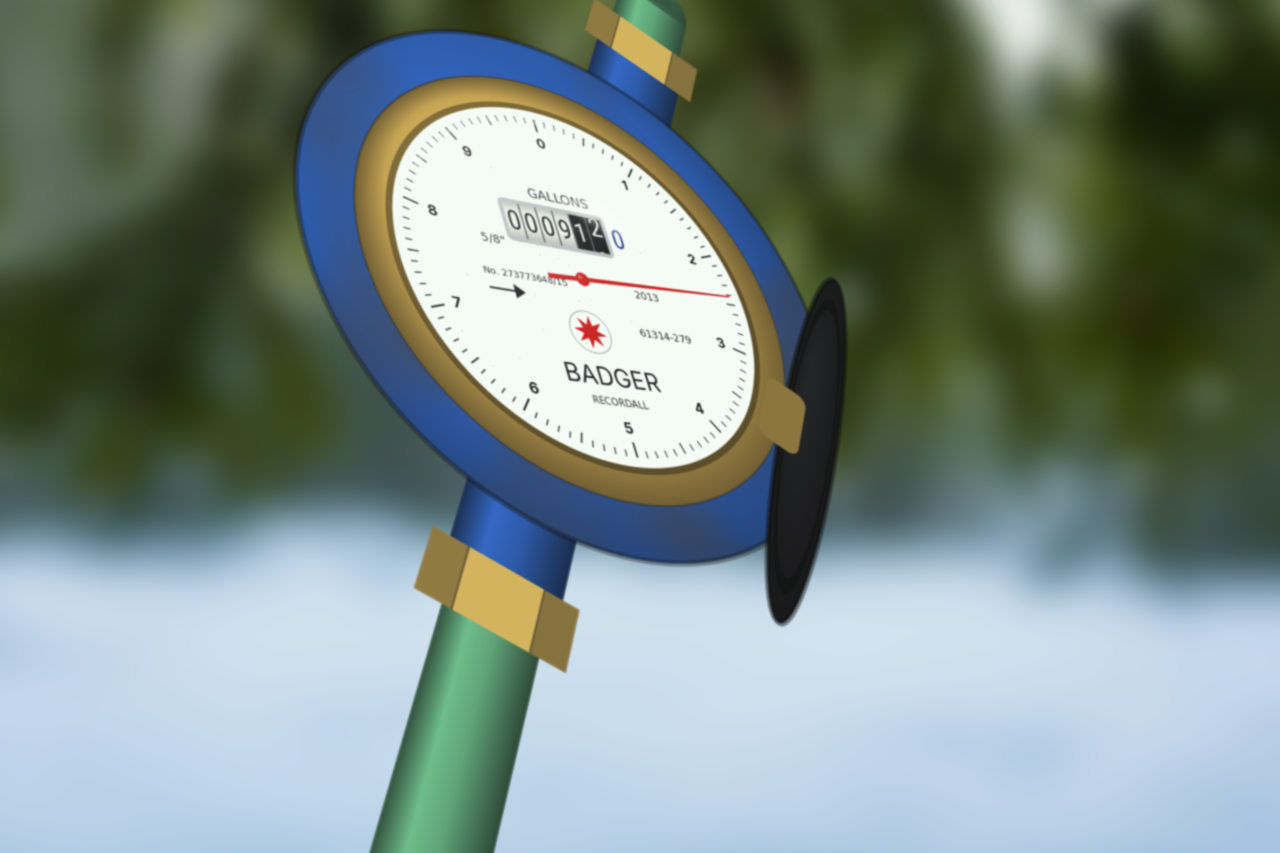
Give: 9122.4 gal
